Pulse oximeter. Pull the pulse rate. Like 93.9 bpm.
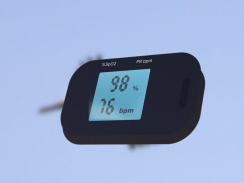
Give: 76 bpm
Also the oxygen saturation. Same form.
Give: 98 %
